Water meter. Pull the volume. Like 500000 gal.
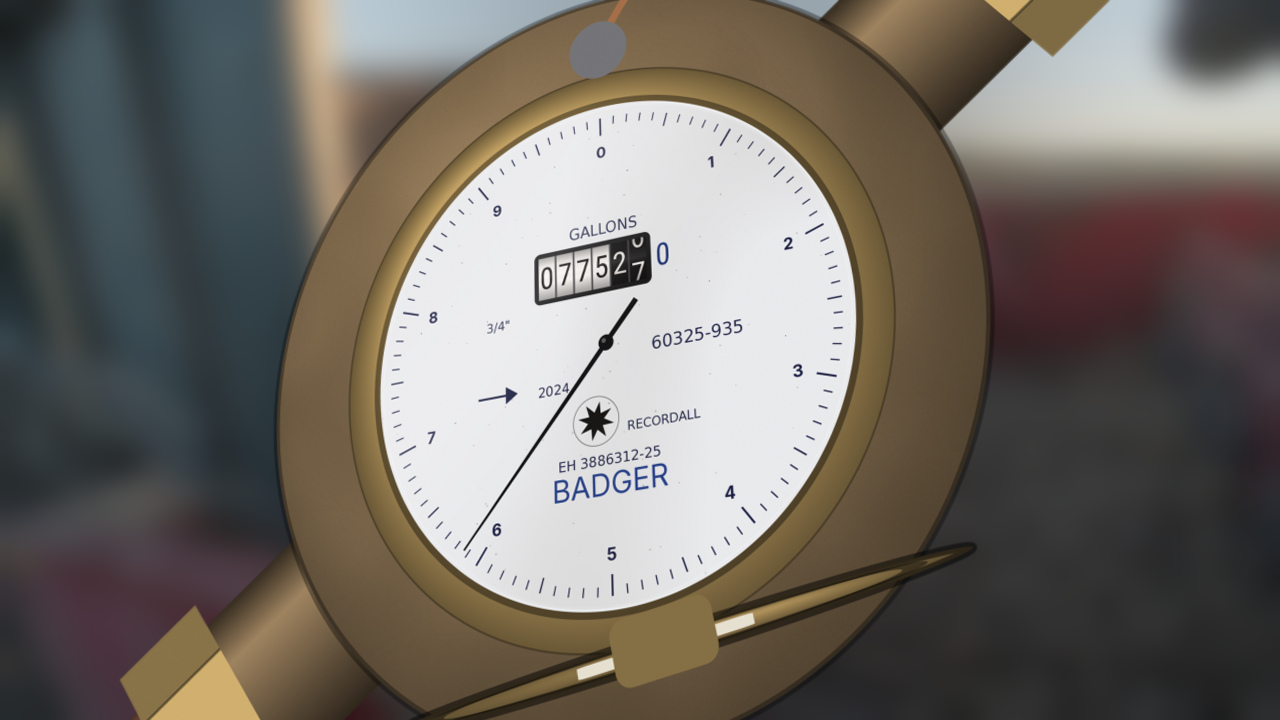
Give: 775266.1 gal
